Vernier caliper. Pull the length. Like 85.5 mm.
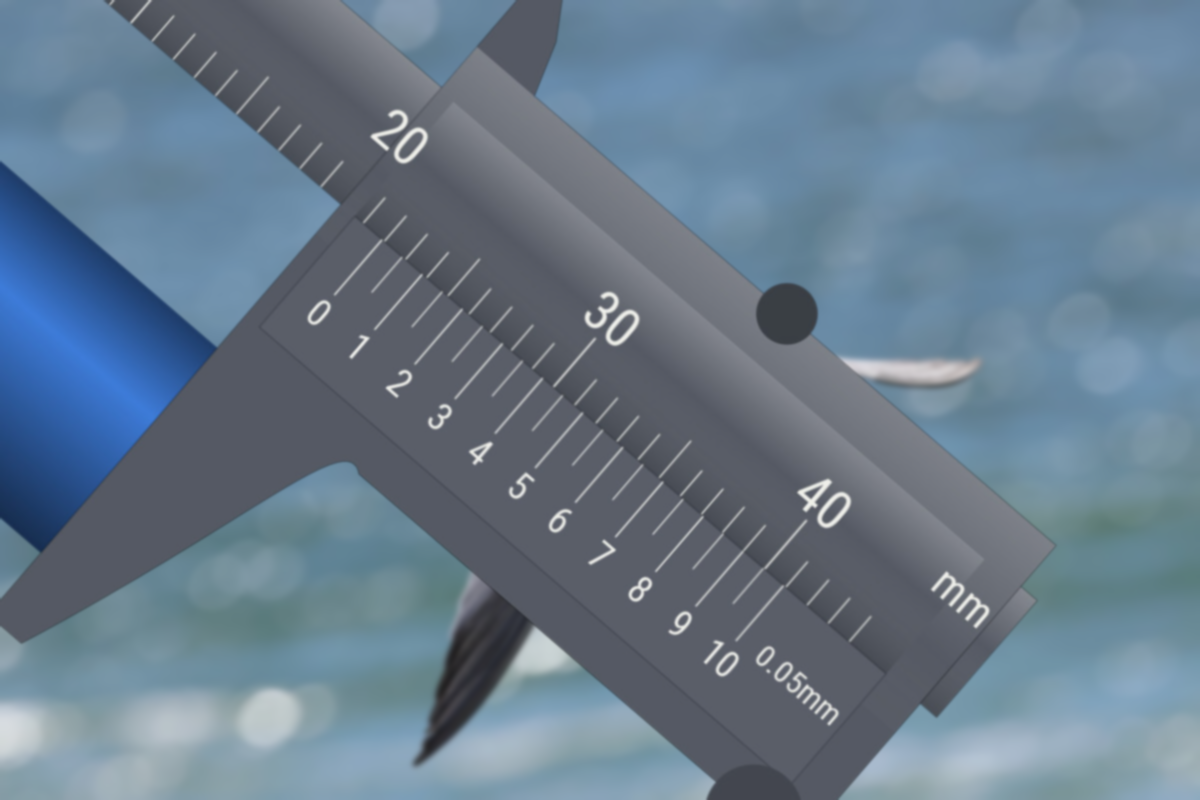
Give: 21.9 mm
